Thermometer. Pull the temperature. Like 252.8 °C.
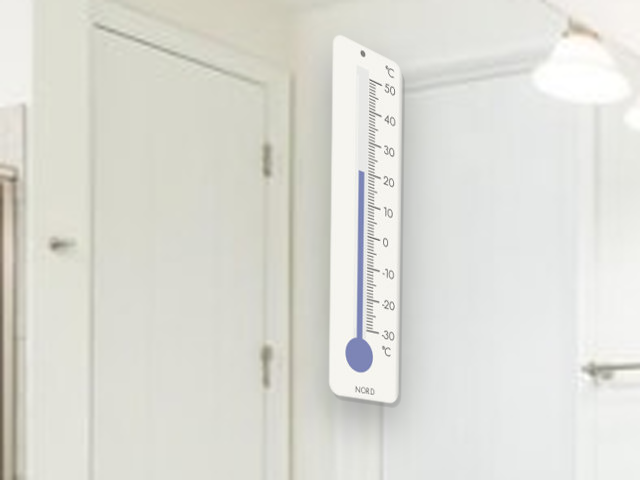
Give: 20 °C
